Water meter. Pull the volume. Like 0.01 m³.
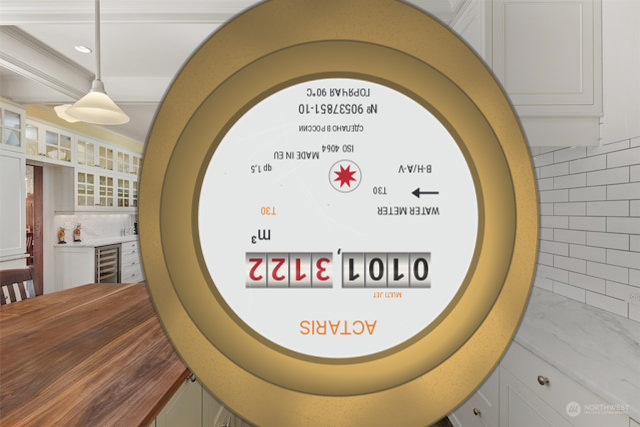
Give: 101.3122 m³
